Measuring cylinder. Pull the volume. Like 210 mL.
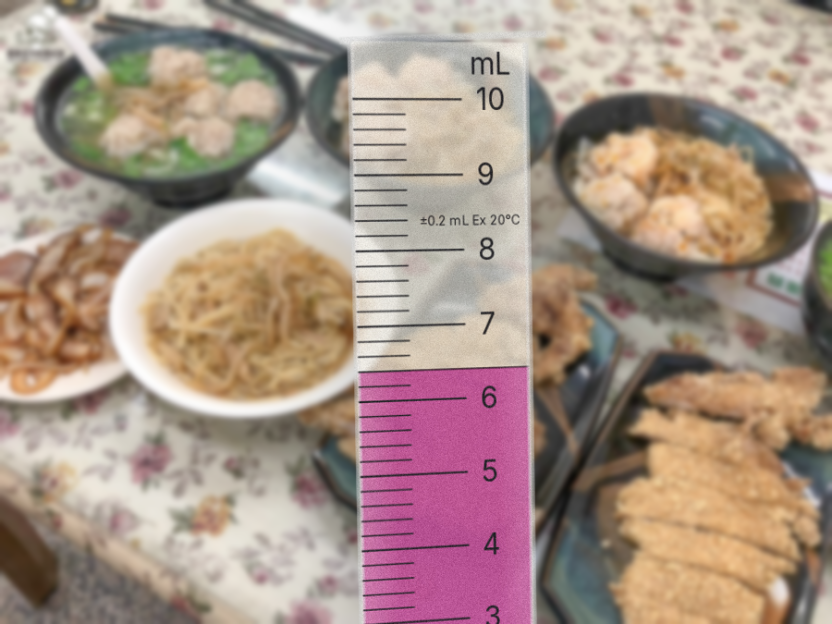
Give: 6.4 mL
